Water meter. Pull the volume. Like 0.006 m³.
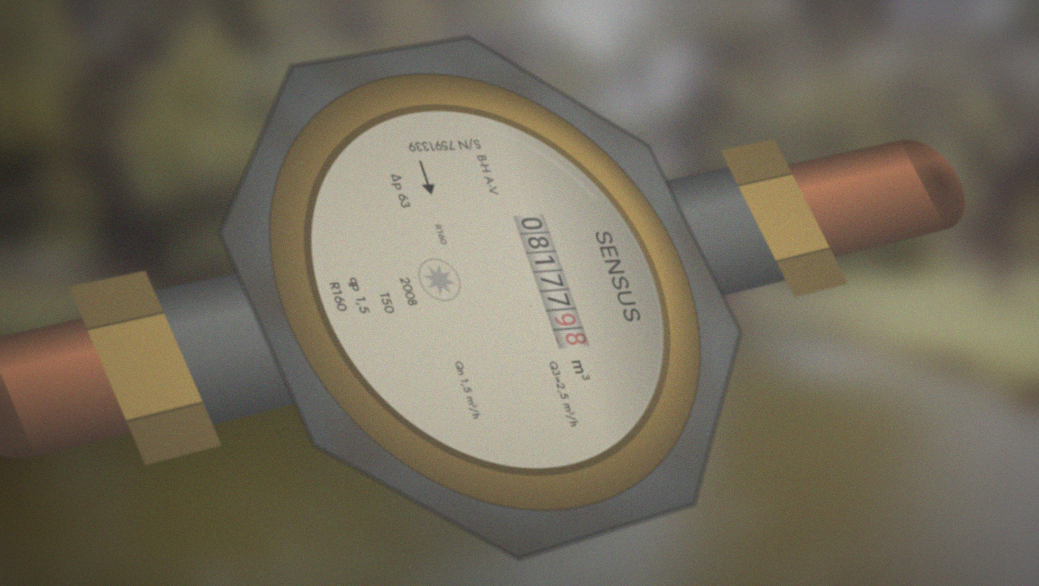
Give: 8177.98 m³
